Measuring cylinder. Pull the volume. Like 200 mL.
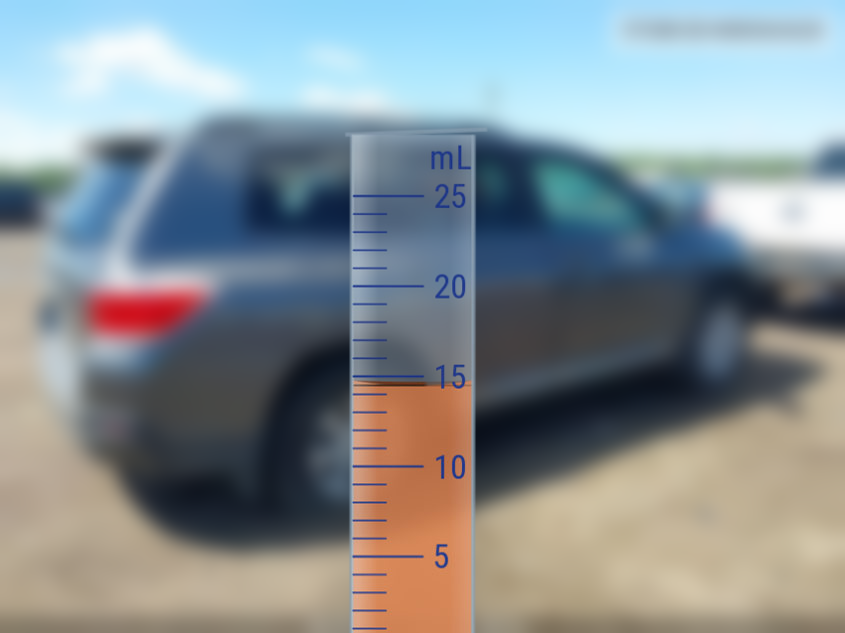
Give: 14.5 mL
